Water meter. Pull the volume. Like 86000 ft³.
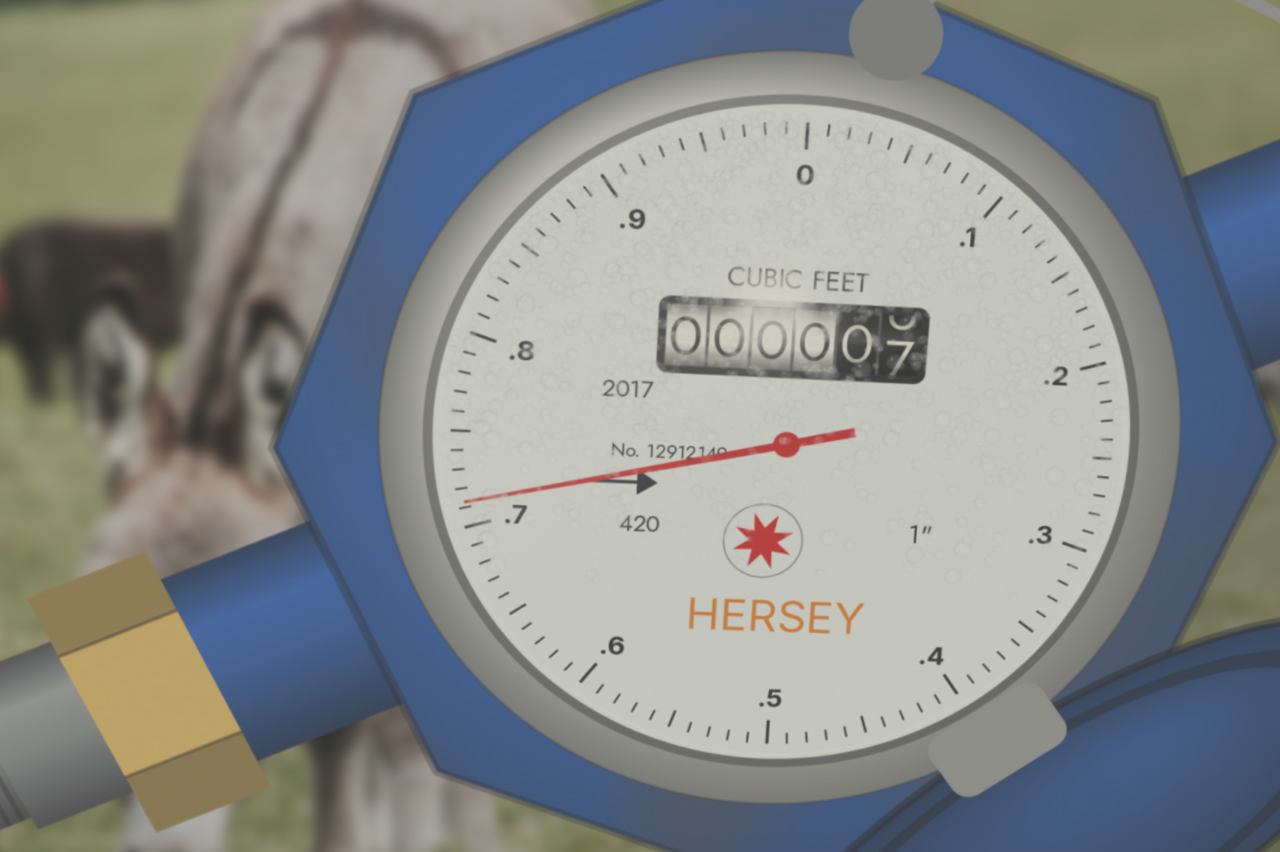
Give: 6.71 ft³
